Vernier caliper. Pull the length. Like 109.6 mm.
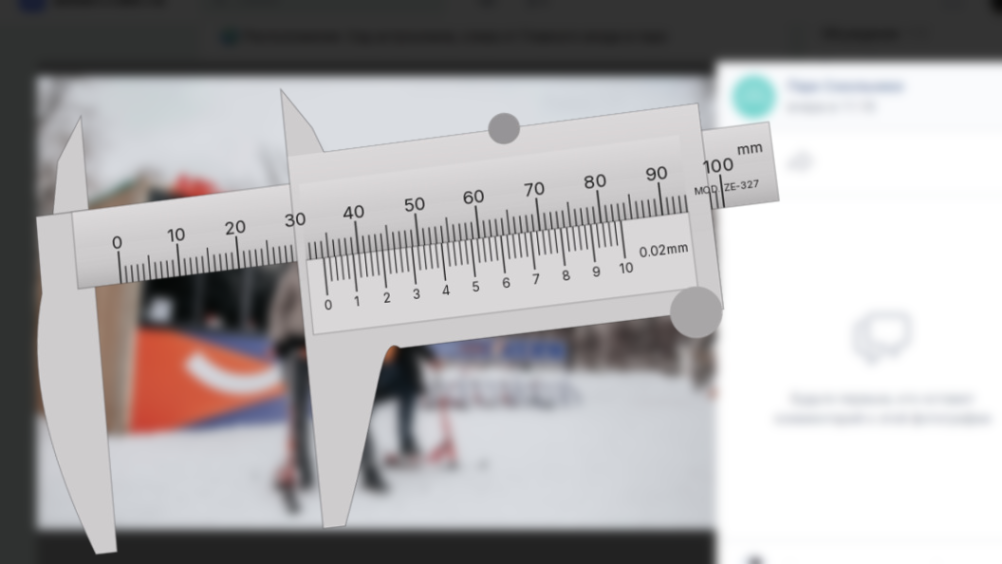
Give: 34.2 mm
